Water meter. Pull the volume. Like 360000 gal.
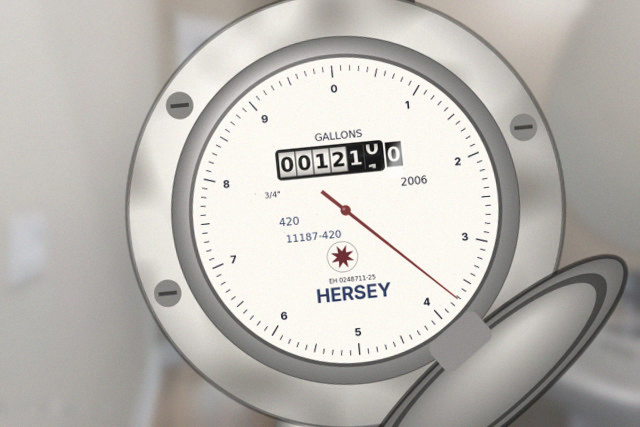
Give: 12103.7 gal
